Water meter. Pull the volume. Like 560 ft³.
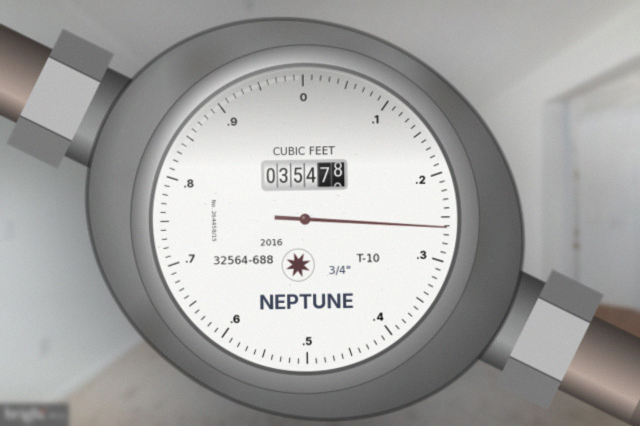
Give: 35478.26 ft³
